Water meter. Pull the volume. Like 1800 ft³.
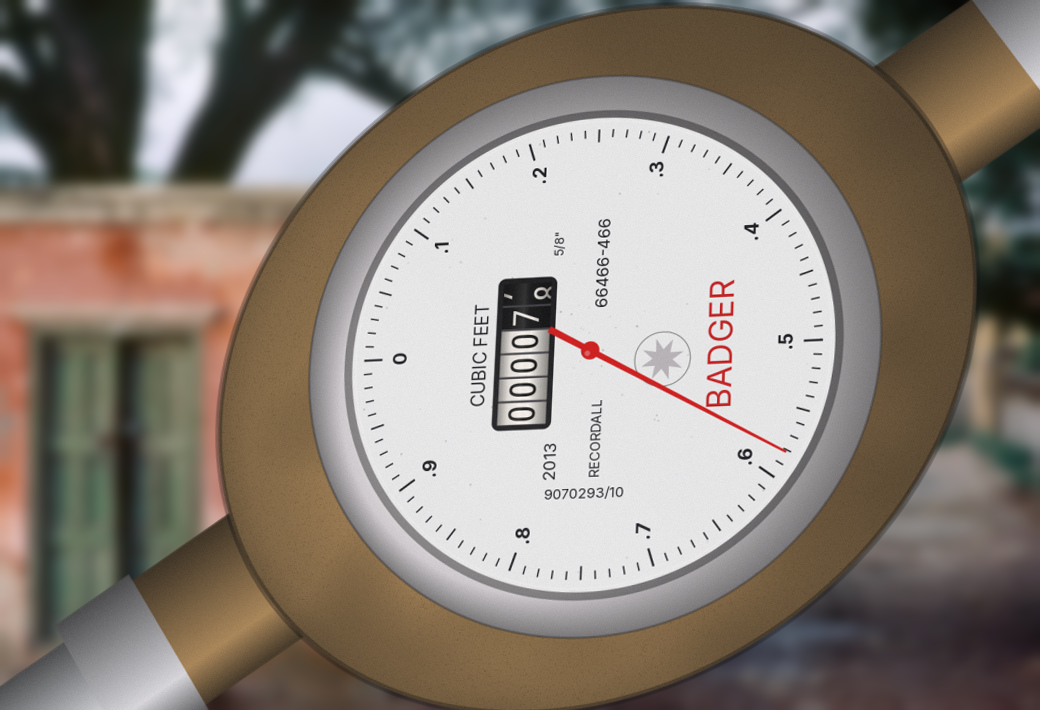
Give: 77.58 ft³
